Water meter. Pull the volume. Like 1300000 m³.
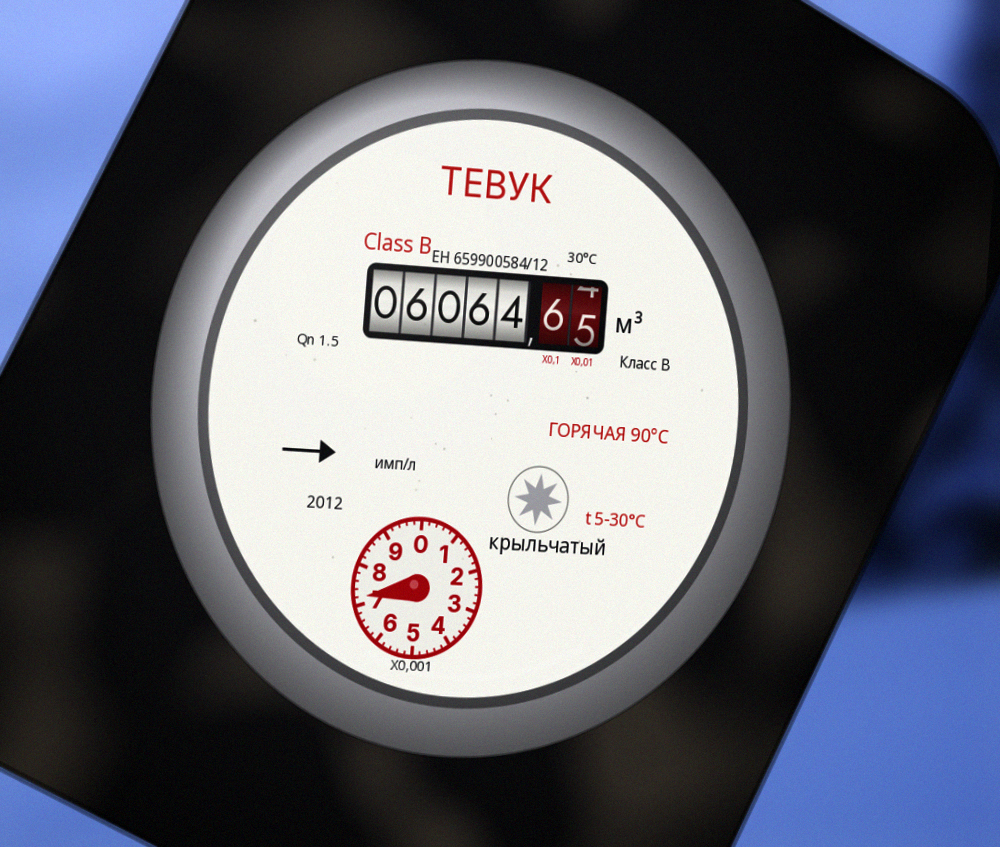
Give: 6064.647 m³
